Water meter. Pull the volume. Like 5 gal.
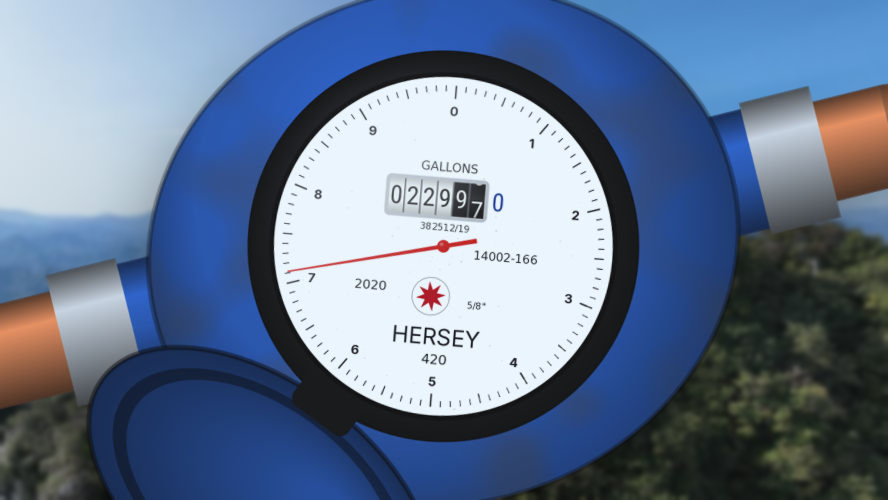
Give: 229967.1 gal
